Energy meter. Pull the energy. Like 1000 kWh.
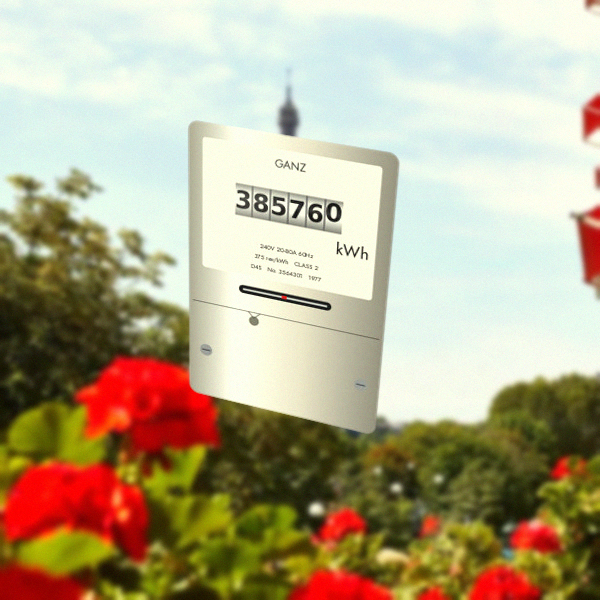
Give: 385760 kWh
